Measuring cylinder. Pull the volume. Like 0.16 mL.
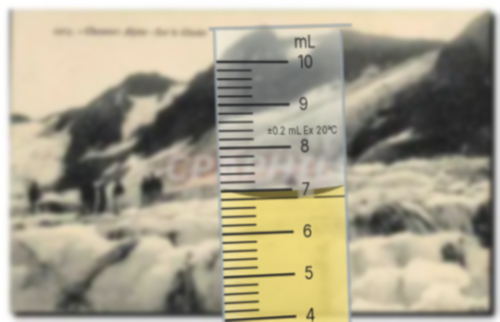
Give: 6.8 mL
